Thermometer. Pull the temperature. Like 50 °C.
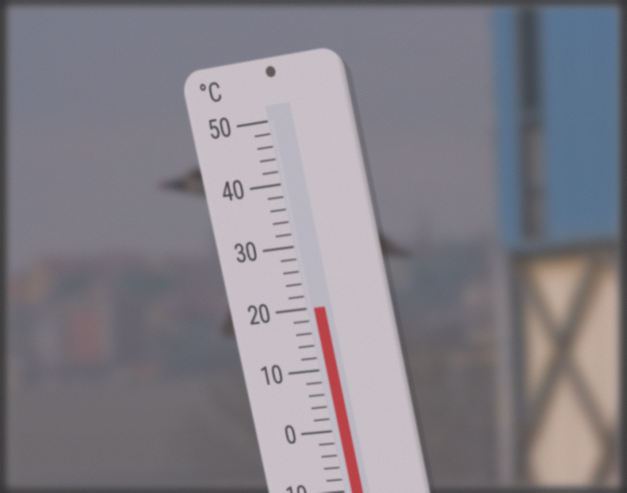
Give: 20 °C
